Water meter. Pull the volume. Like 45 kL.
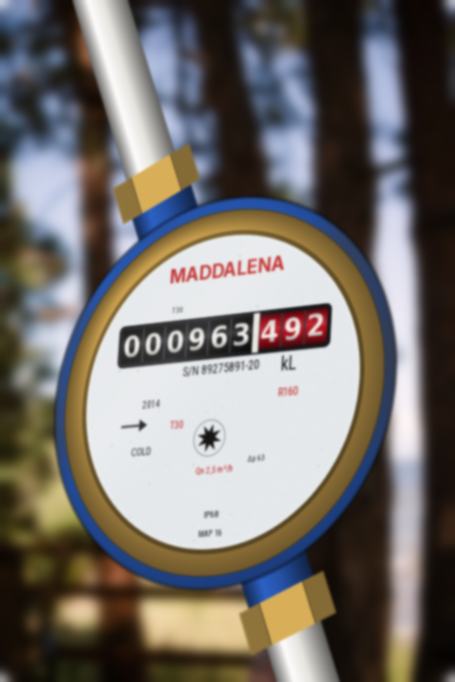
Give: 963.492 kL
